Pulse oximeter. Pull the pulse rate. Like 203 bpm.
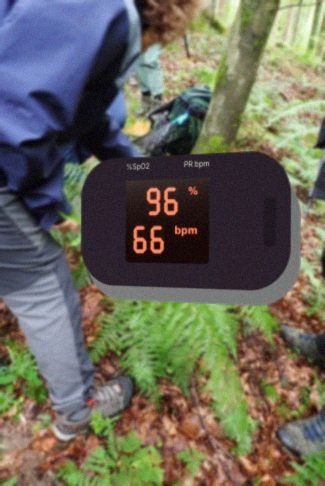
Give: 66 bpm
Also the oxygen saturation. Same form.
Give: 96 %
